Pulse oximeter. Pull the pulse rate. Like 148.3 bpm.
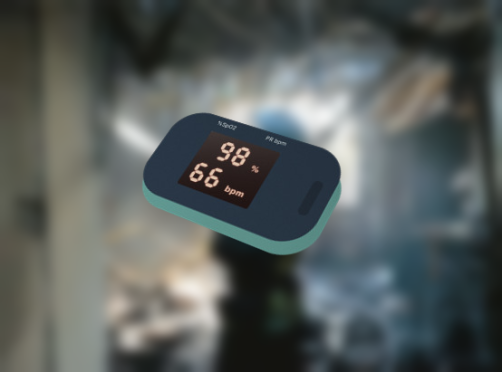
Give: 66 bpm
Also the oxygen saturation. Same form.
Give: 98 %
